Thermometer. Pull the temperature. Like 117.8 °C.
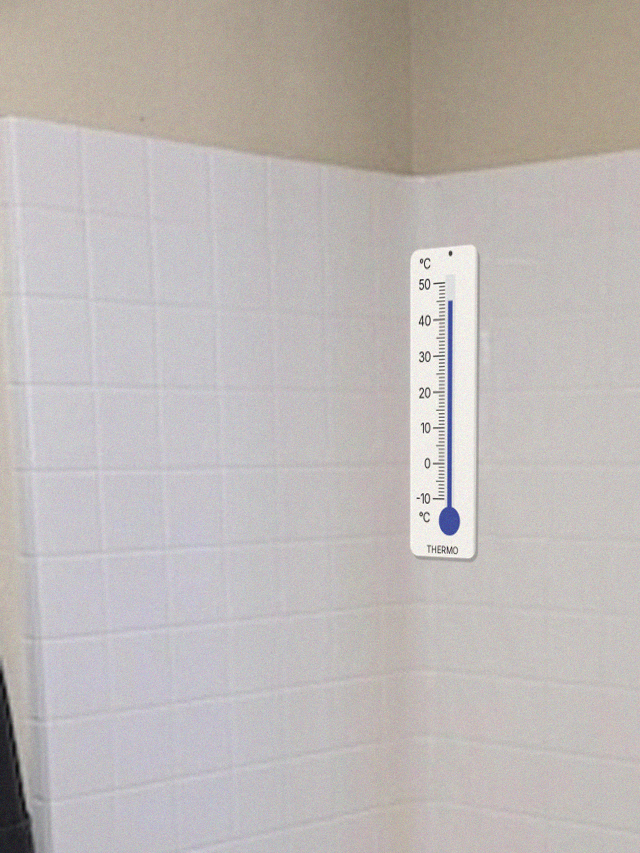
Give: 45 °C
